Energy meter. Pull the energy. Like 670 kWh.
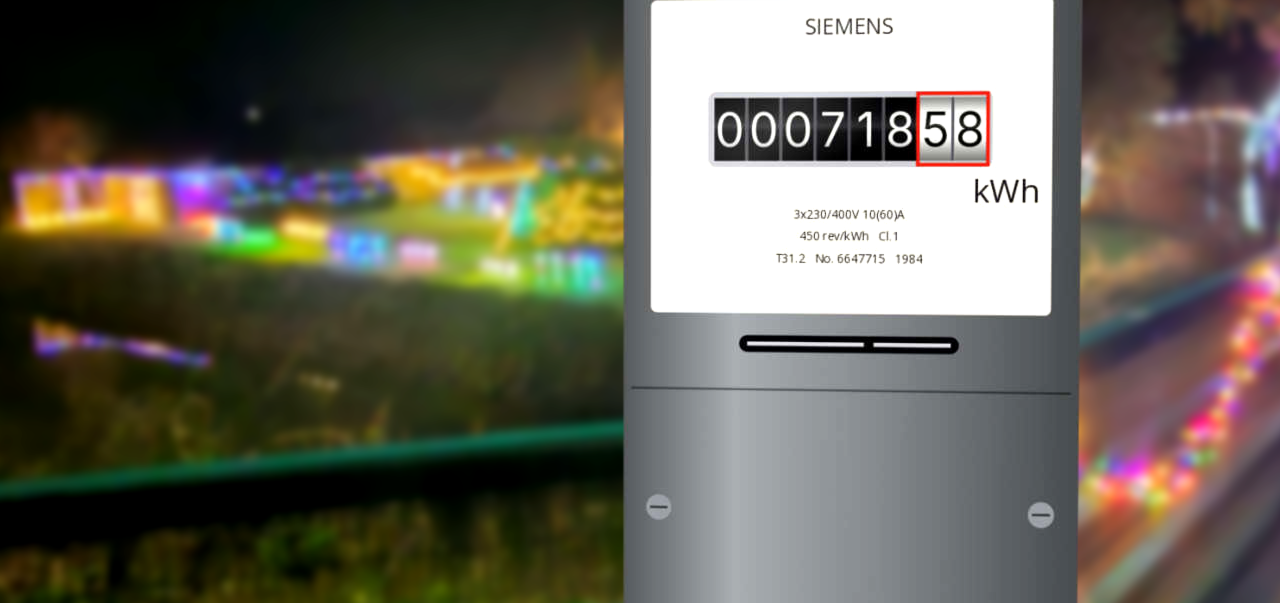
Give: 718.58 kWh
